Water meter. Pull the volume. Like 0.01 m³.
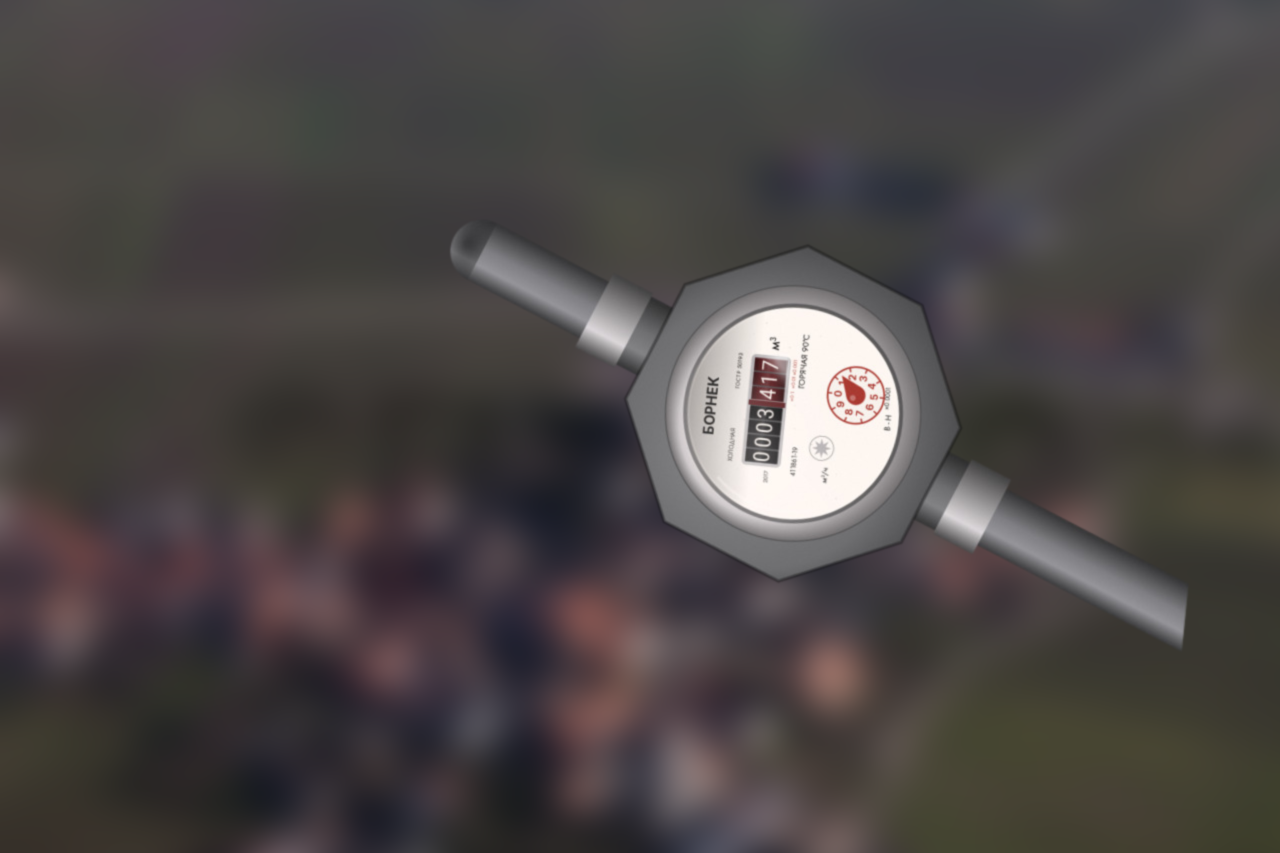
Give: 3.4171 m³
